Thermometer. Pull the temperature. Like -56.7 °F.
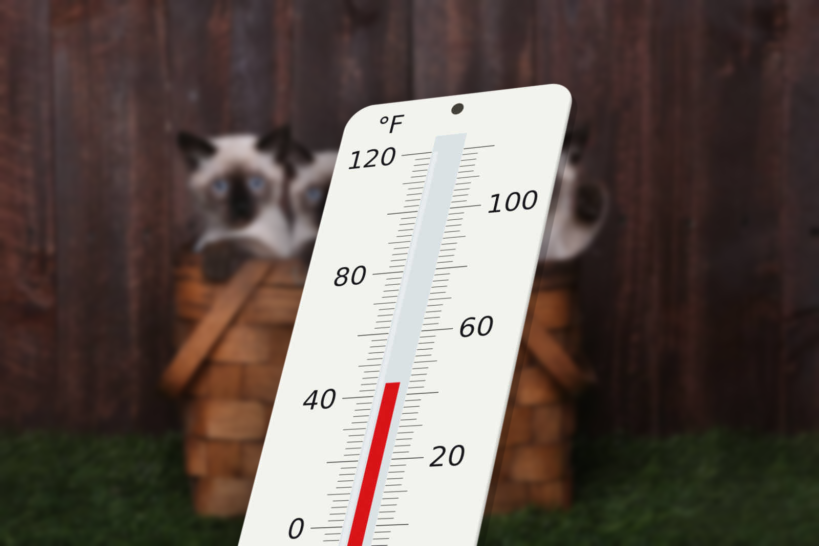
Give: 44 °F
